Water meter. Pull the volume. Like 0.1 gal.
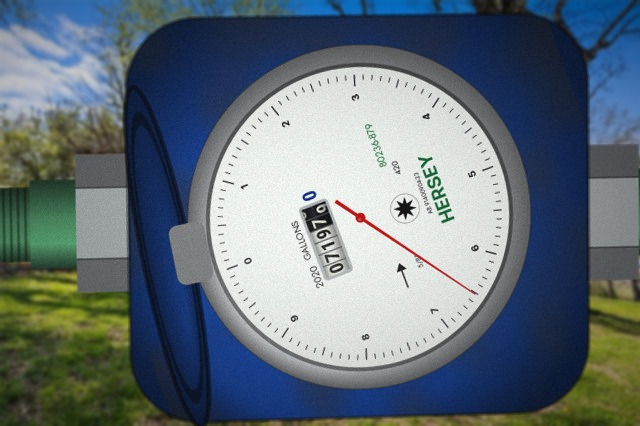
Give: 719786.5 gal
